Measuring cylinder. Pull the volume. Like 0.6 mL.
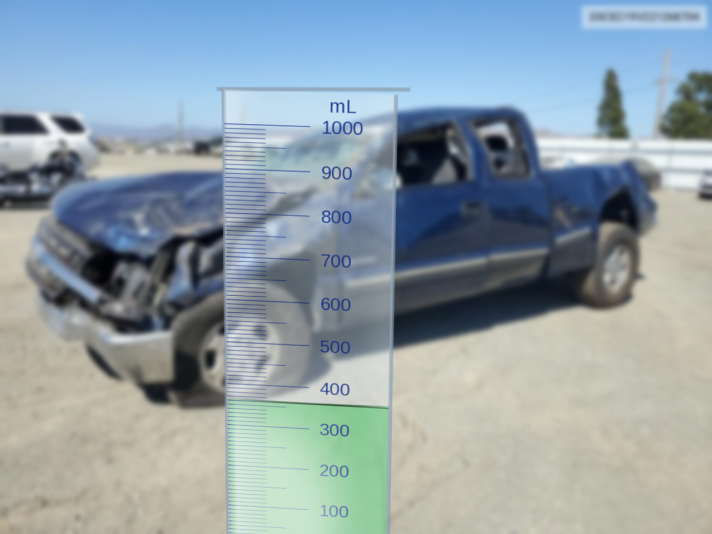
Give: 360 mL
